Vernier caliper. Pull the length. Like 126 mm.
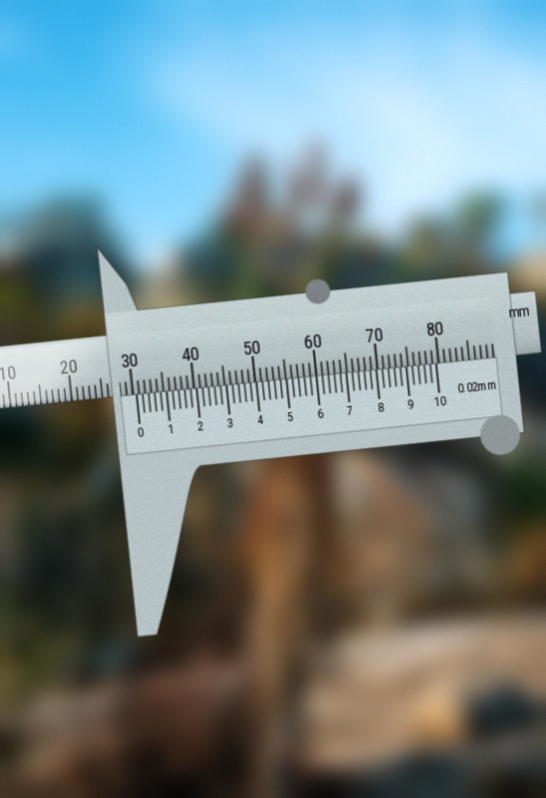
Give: 30.6 mm
